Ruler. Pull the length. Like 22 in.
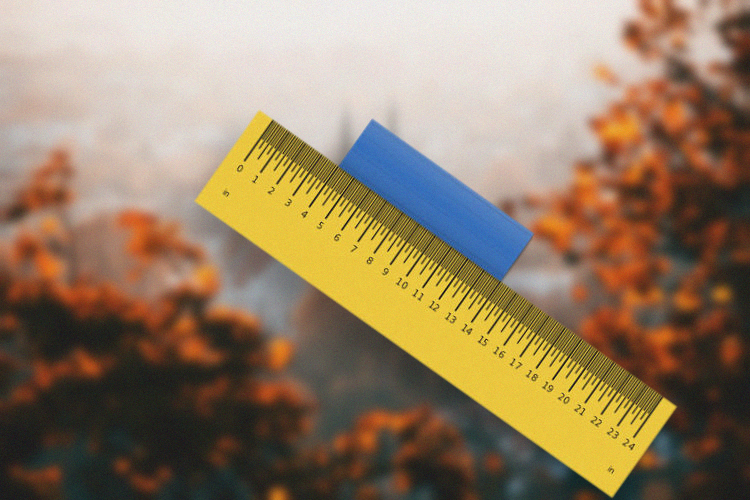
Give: 10 in
